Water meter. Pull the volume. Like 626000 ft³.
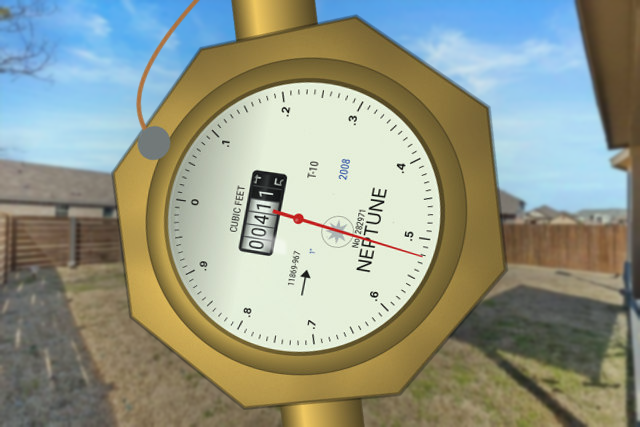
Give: 4114.52 ft³
